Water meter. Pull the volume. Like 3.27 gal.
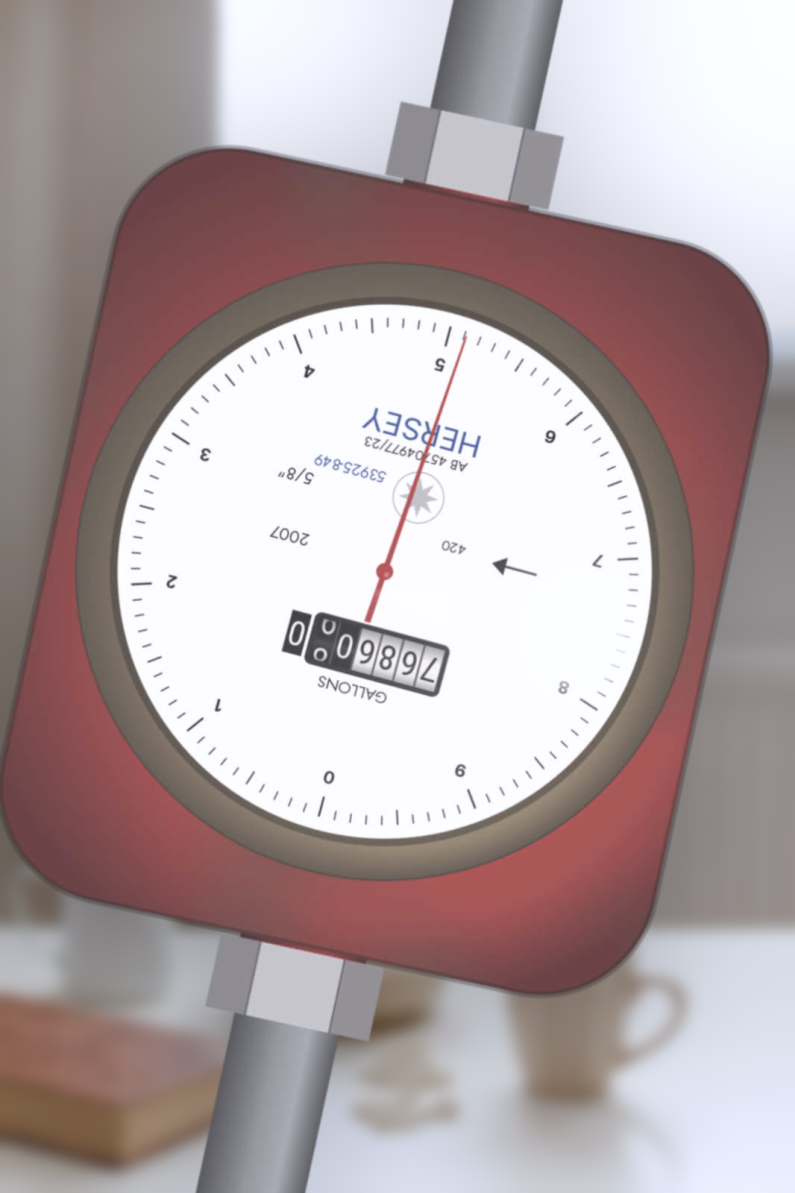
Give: 7686085.1 gal
